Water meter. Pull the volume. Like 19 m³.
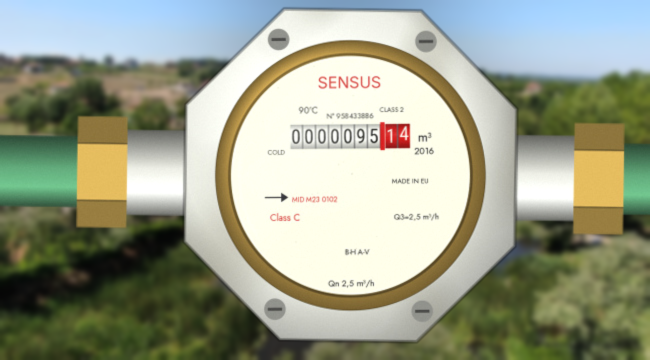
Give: 95.14 m³
